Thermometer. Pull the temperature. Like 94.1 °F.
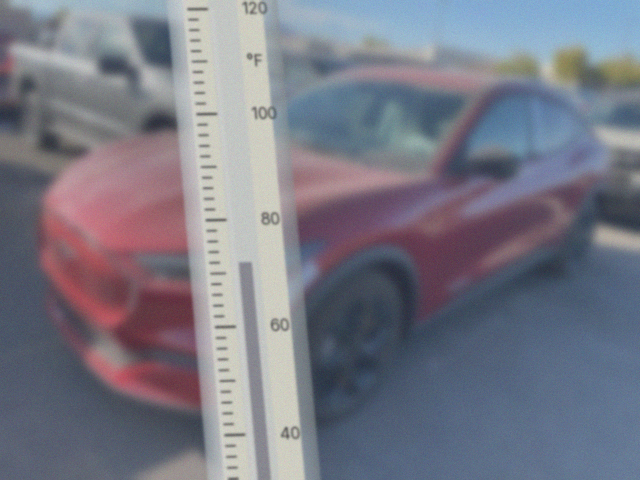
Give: 72 °F
